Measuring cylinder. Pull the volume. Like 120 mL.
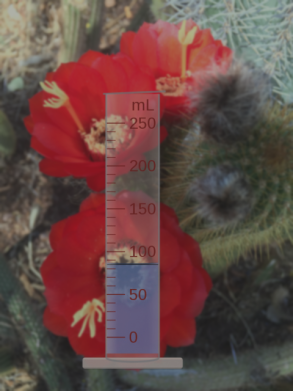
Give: 85 mL
